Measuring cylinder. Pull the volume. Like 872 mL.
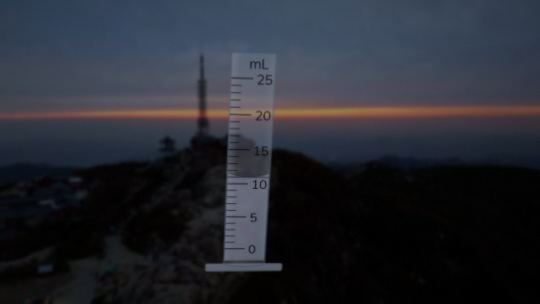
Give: 11 mL
